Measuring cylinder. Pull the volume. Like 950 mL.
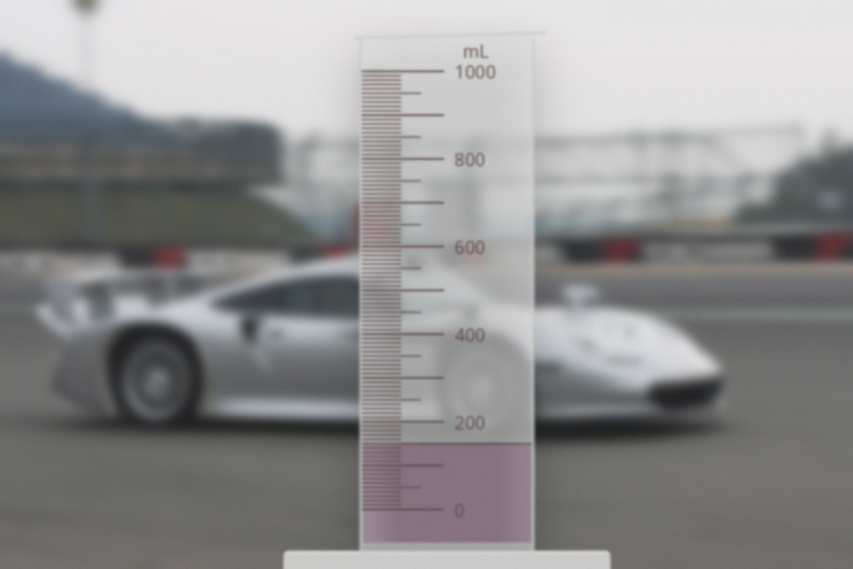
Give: 150 mL
